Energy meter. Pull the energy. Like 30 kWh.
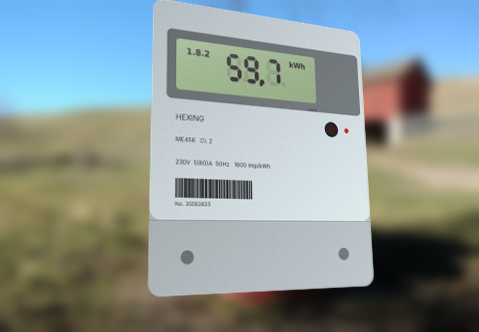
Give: 59.7 kWh
